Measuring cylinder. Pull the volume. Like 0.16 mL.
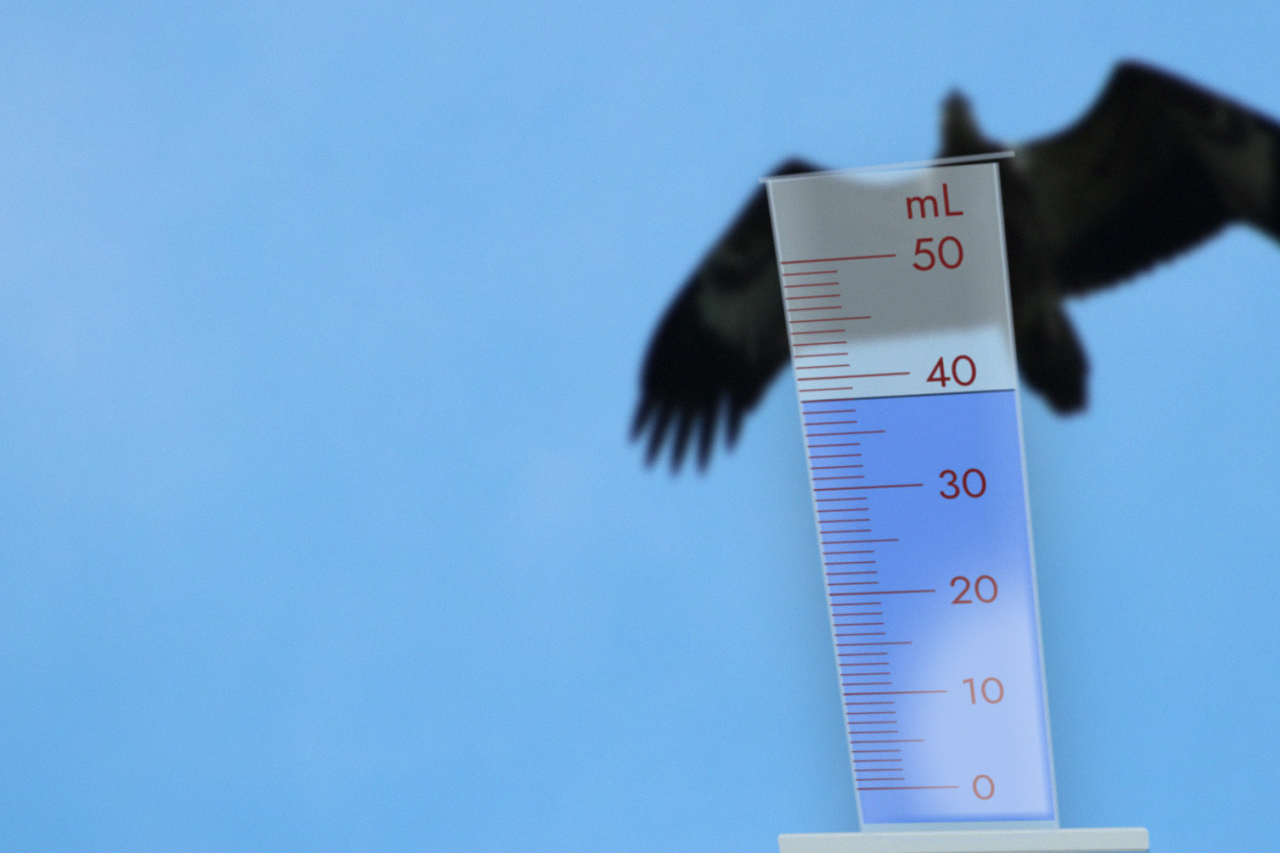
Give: 38 mL
